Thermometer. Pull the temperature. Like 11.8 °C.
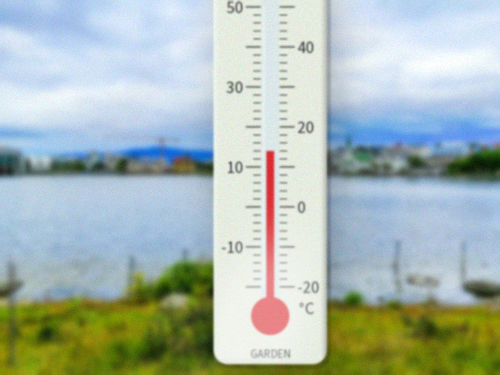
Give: 14 °C
